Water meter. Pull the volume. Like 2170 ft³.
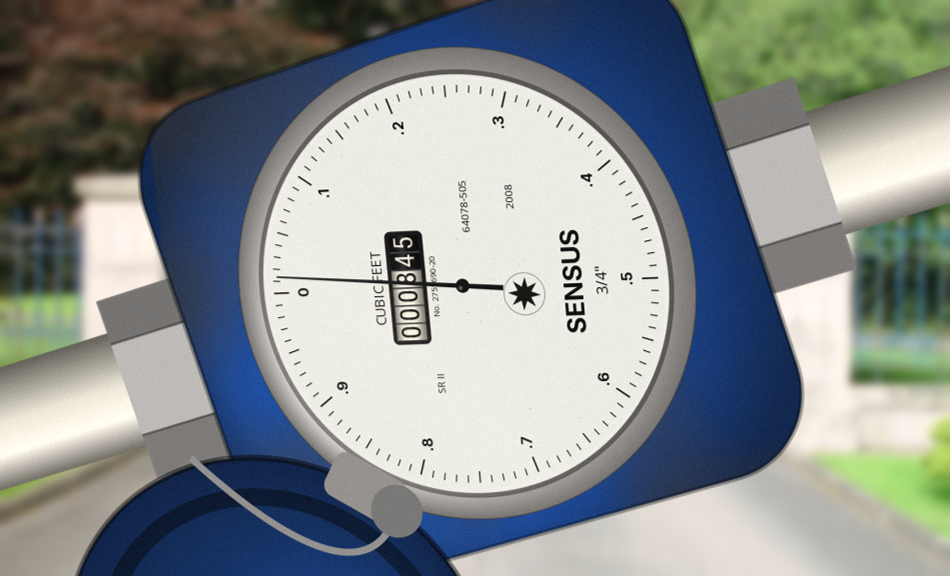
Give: 845.01 ft³
